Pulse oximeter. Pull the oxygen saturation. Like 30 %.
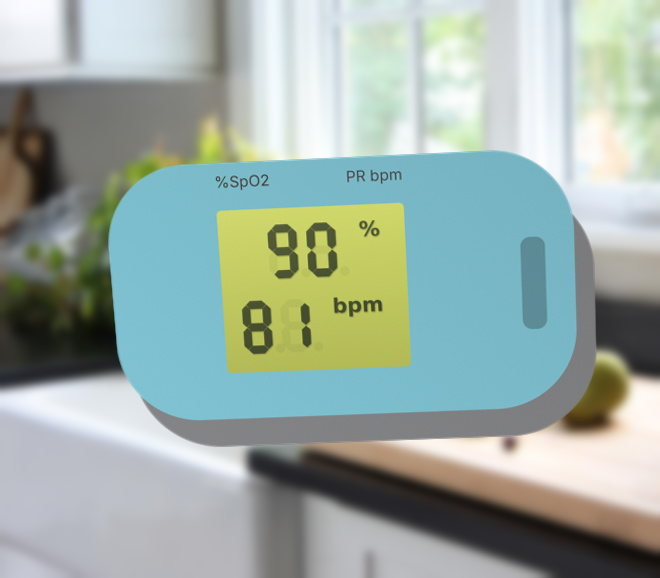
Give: 90 %
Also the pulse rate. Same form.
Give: 81 bpm
